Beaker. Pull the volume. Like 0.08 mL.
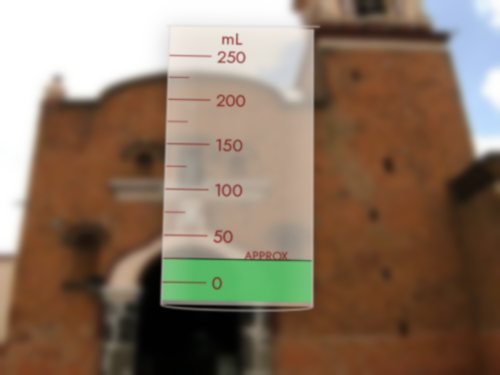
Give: 25 mL
